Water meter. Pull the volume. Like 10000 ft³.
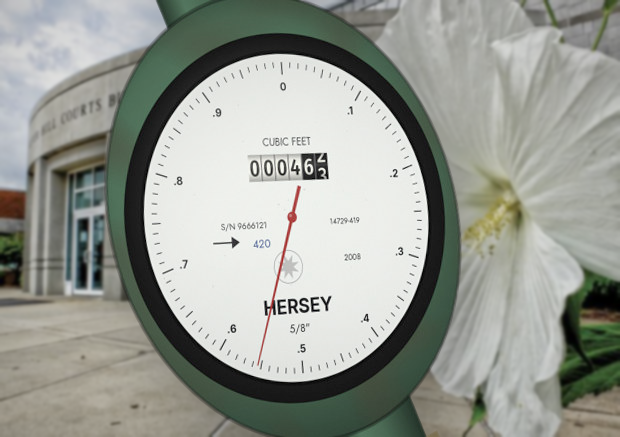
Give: 462.55 ft³
